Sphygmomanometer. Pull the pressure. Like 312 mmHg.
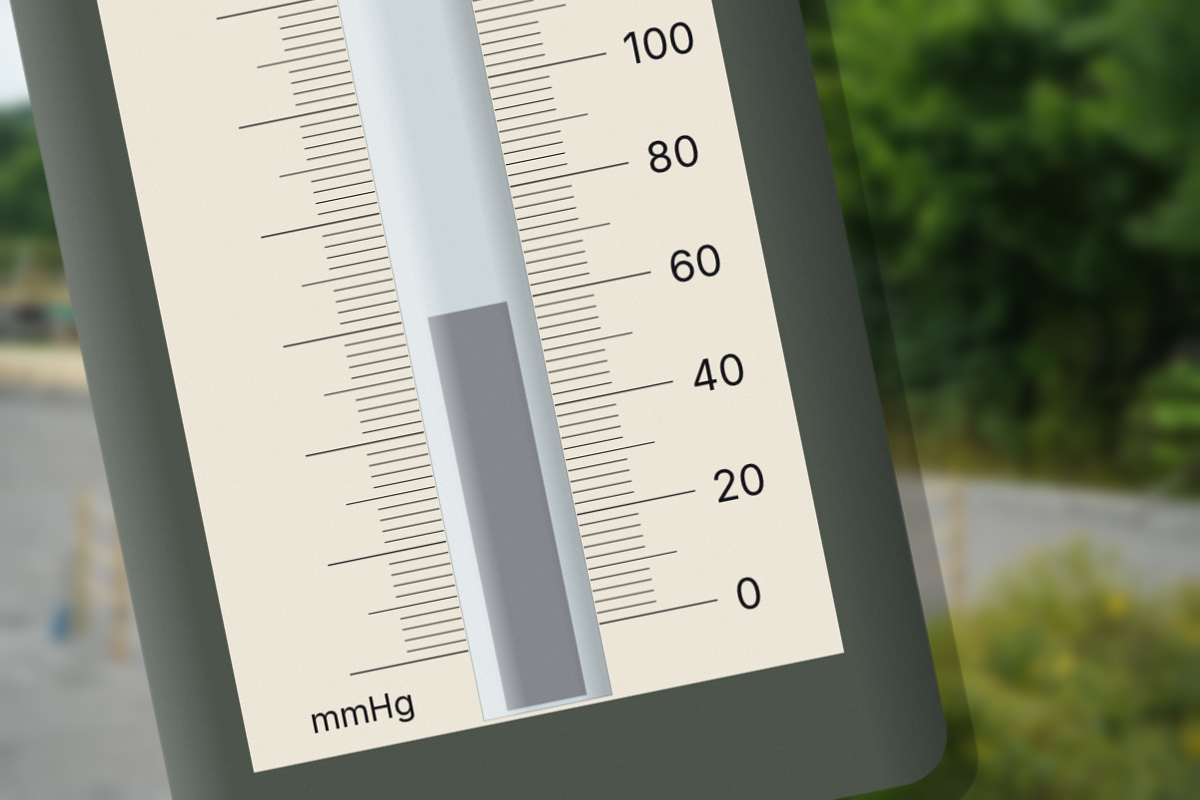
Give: 60 mmHg
